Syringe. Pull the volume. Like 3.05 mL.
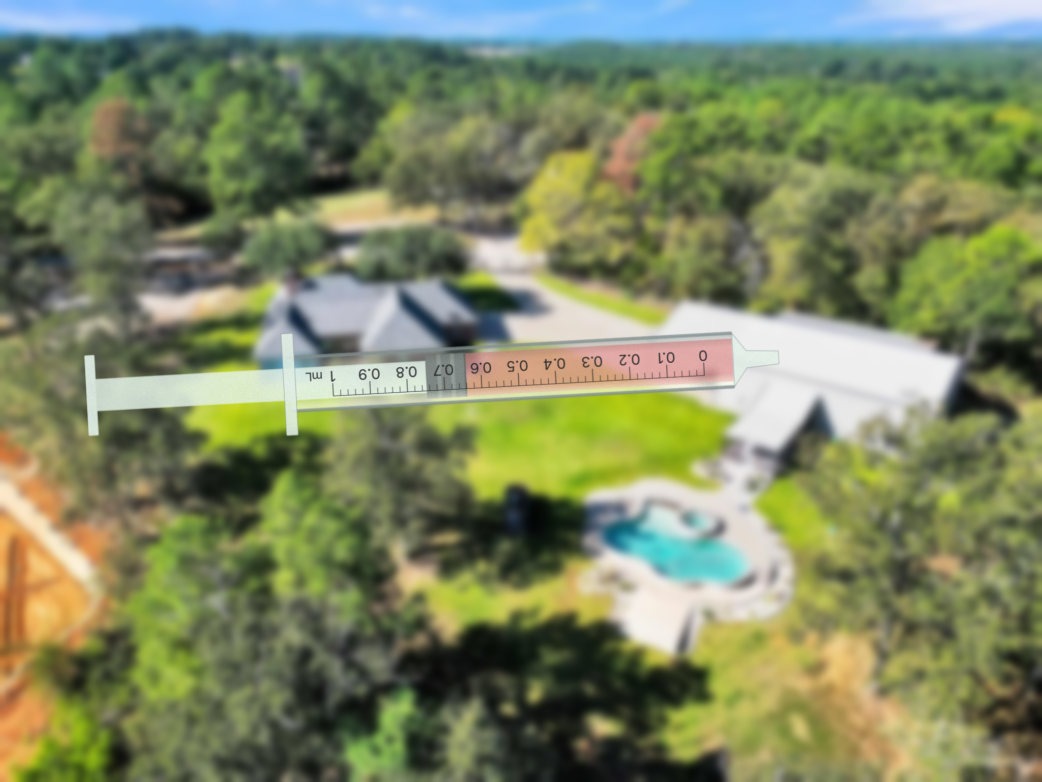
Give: 0.64 mL
